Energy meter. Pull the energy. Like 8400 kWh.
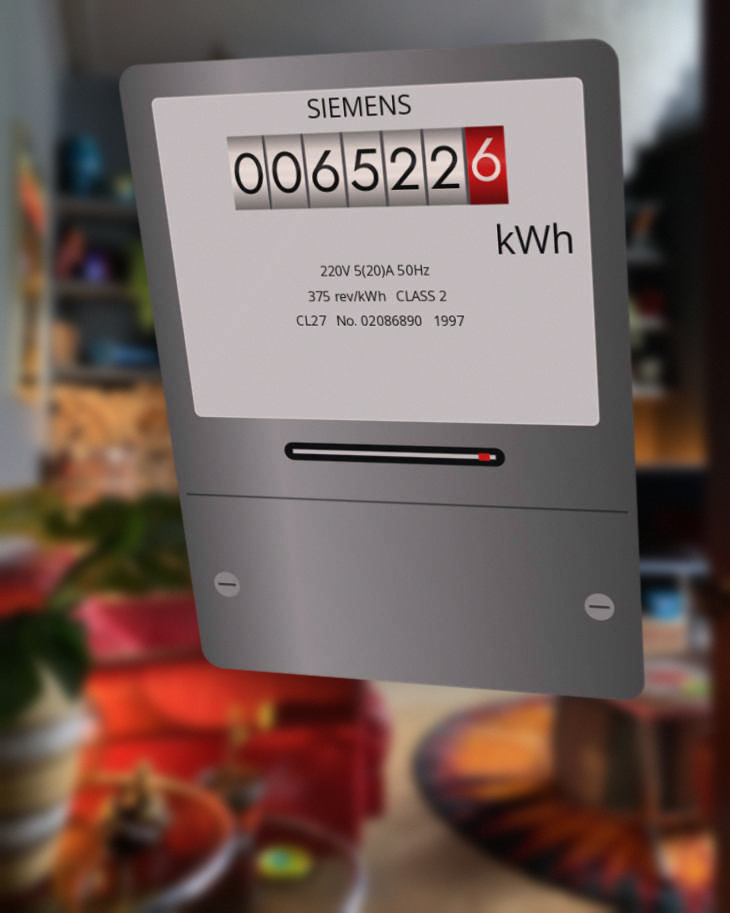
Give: 6522.6 kWh
